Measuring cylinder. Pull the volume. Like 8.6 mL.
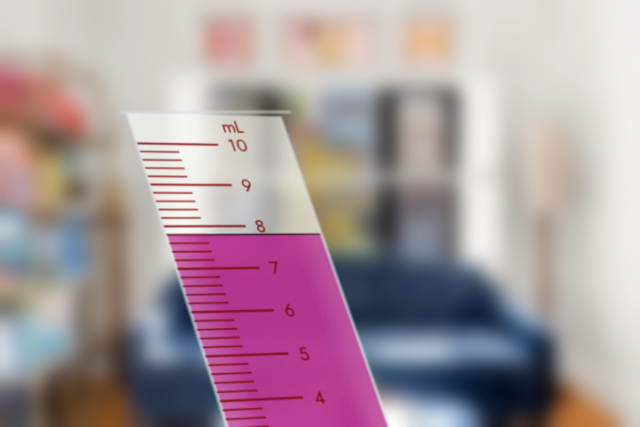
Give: 7.8 mL
